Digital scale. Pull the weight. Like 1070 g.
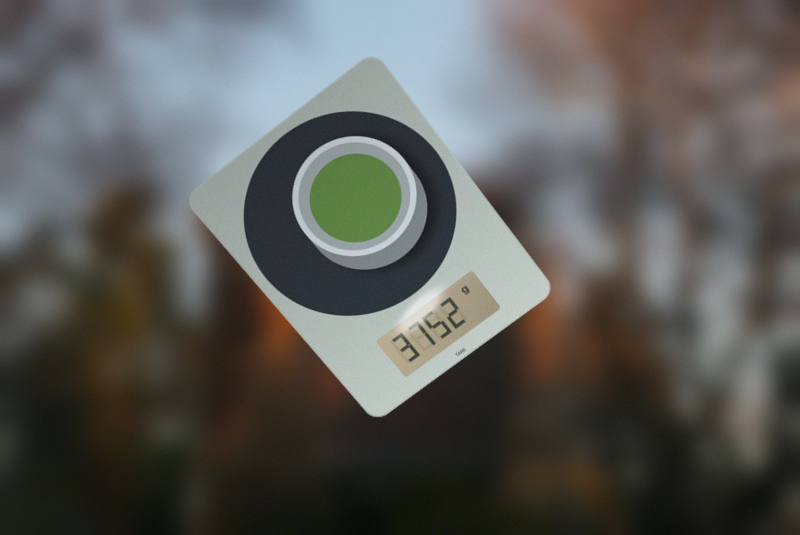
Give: 3752 g
